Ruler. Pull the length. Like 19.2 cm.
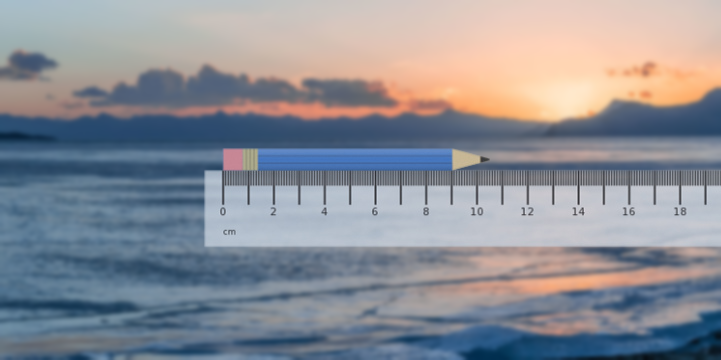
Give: 10.5 cm
